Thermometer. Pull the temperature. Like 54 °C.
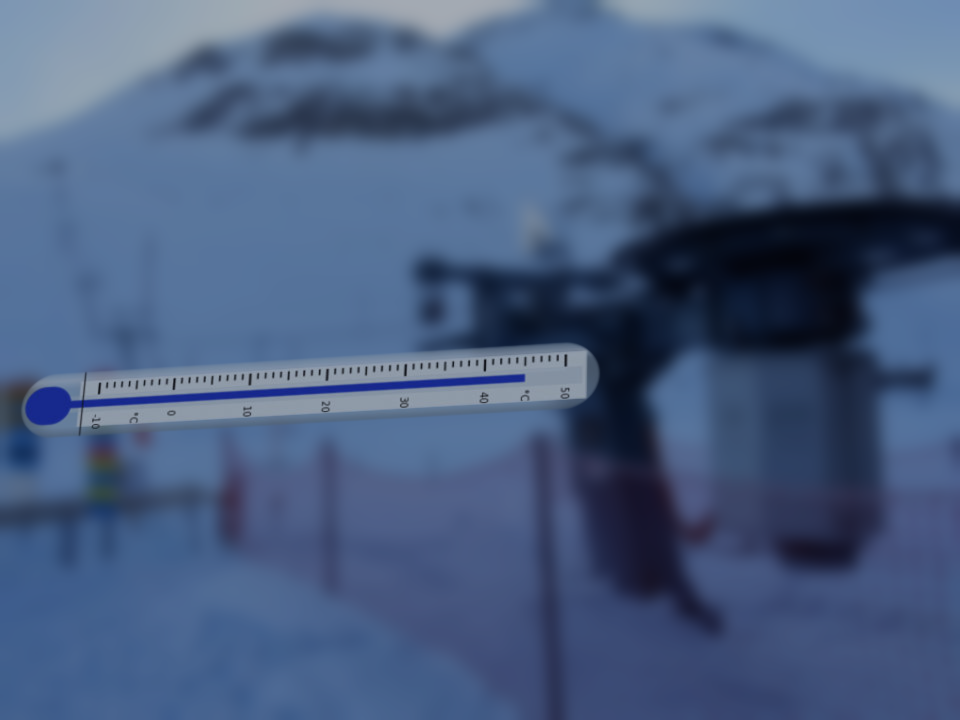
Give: 45 °C
